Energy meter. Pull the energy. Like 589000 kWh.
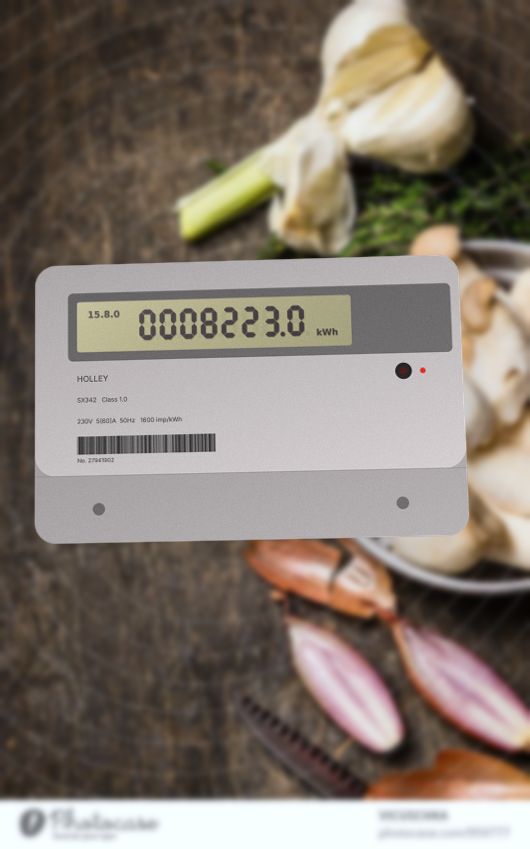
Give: 8223.0 kWh
